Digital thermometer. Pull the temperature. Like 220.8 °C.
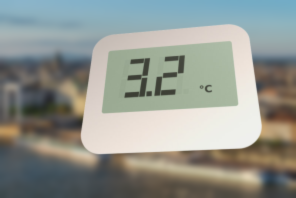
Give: 3.2 °C
